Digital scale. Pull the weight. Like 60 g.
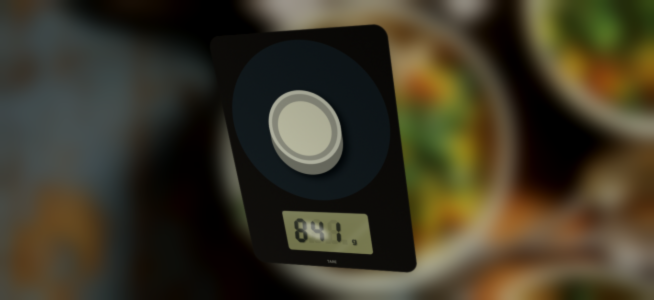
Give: 841 g
